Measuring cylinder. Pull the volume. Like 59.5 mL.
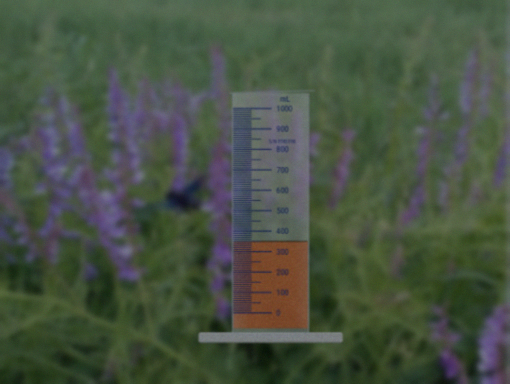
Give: 350 mL
